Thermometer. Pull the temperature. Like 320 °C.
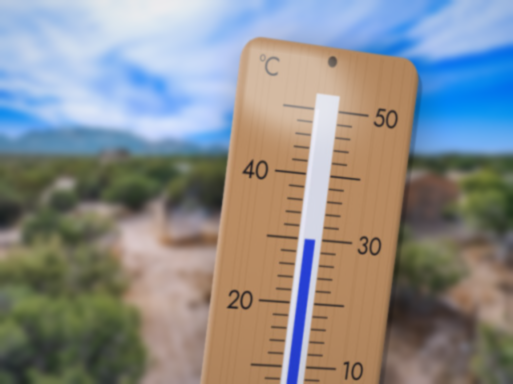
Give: 30 °C
